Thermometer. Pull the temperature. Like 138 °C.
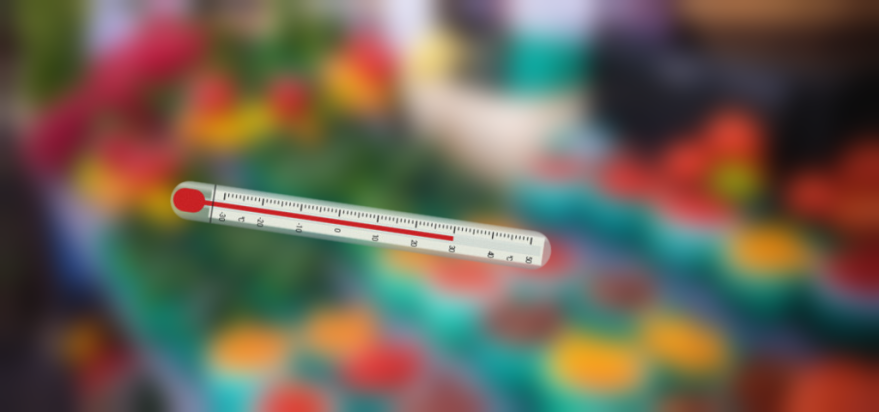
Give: 30 °C
